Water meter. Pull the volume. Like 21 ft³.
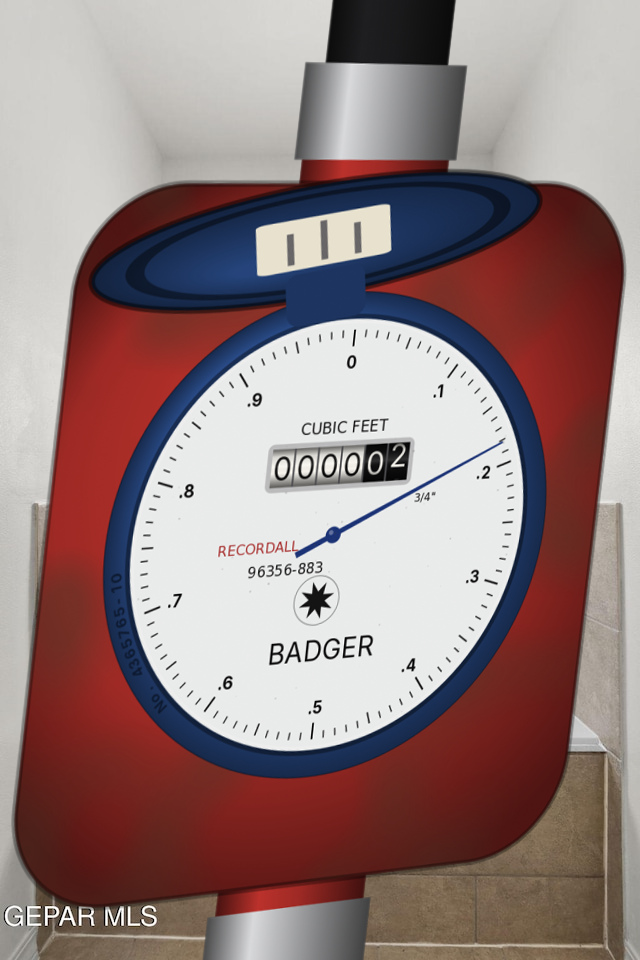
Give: 2.18 ft³
